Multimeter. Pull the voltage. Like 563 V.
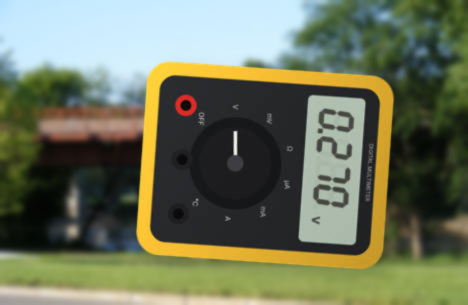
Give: 0.270 V
